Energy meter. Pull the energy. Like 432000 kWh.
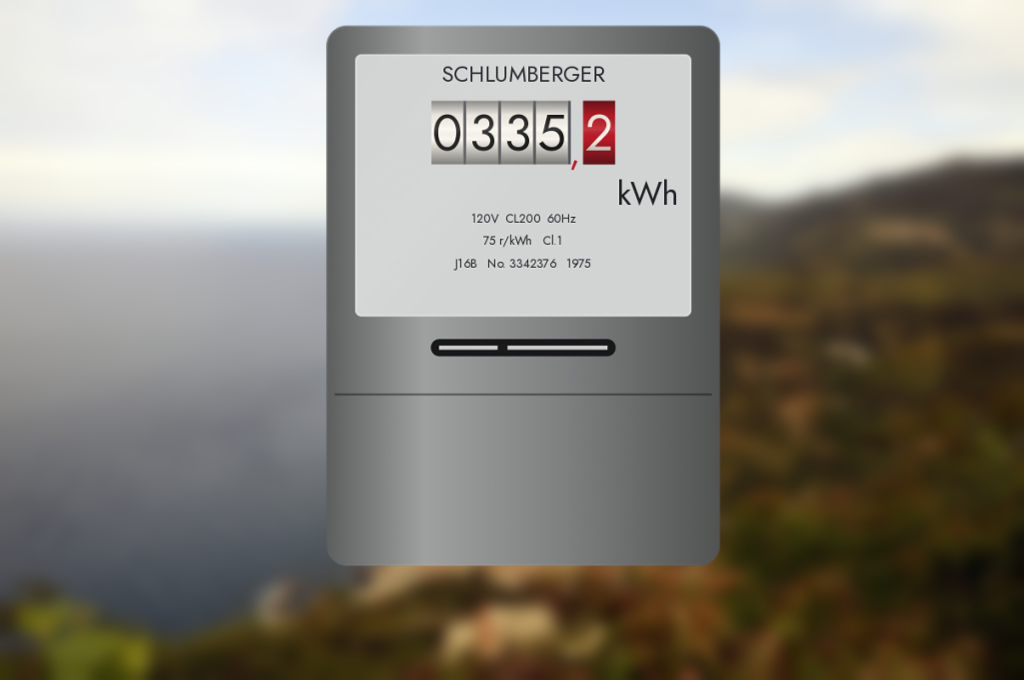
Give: 335.2 kWh
